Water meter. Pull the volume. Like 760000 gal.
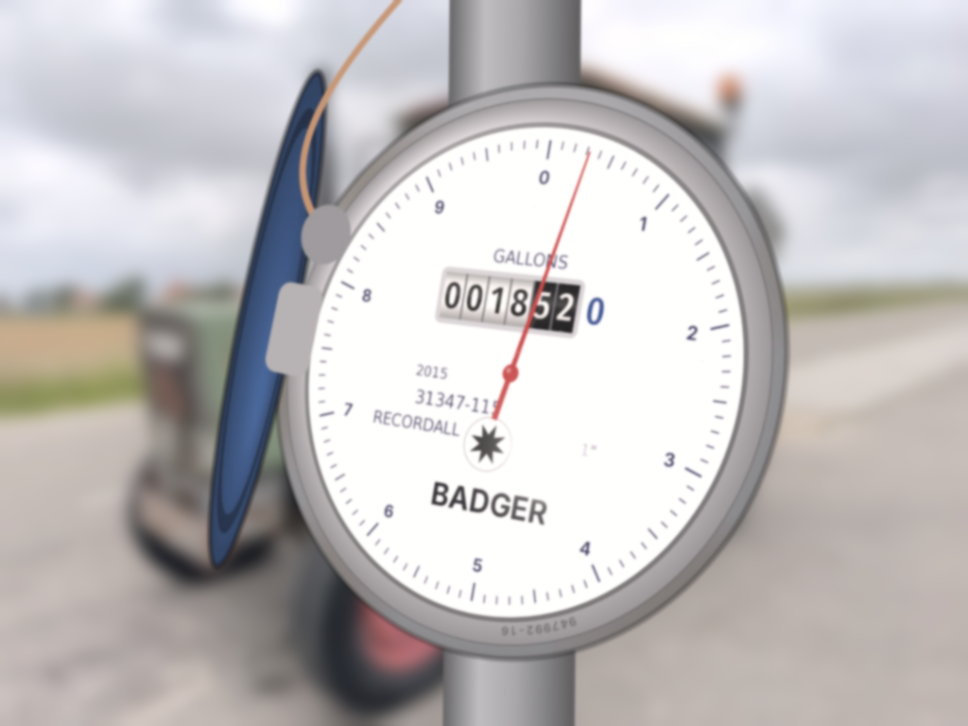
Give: 18520.3 gal
